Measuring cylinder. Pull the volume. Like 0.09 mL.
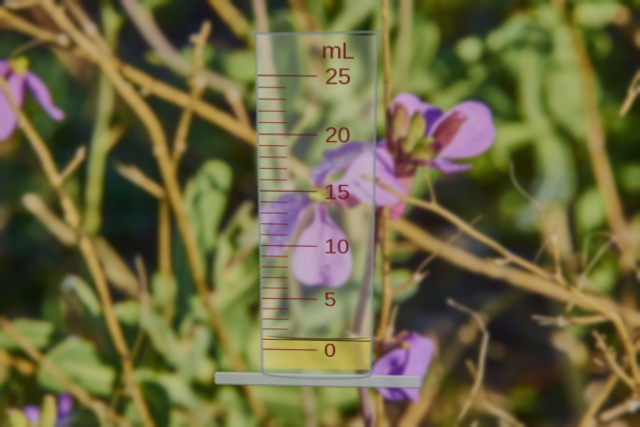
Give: 1 mL
